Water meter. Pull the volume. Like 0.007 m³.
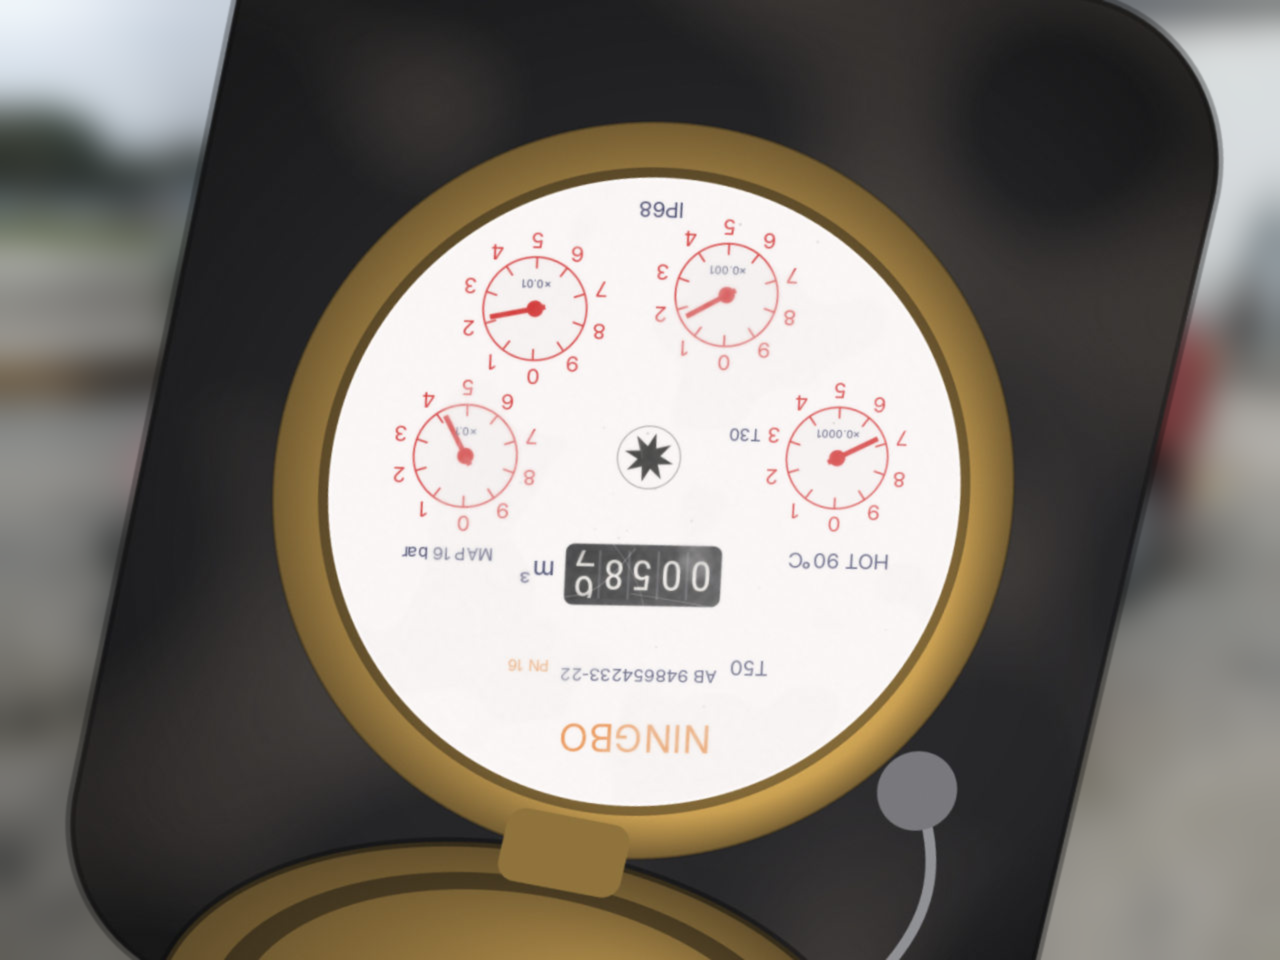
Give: 586.4216 m³
